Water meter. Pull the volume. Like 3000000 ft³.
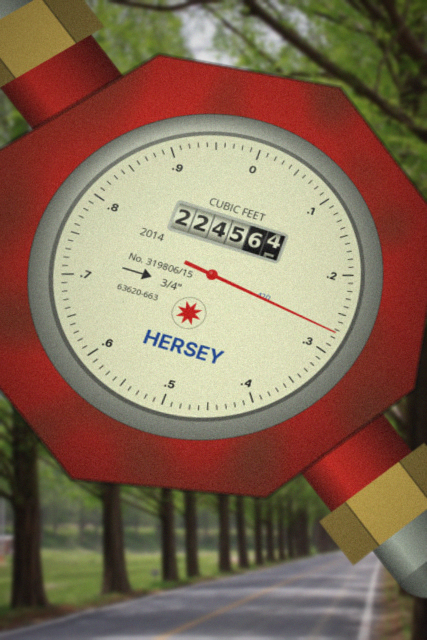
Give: 224564.27 ft³
